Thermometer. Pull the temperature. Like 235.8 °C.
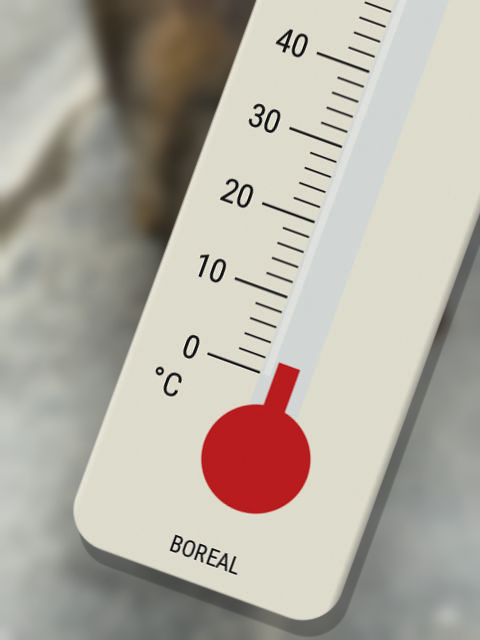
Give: 2 °C
